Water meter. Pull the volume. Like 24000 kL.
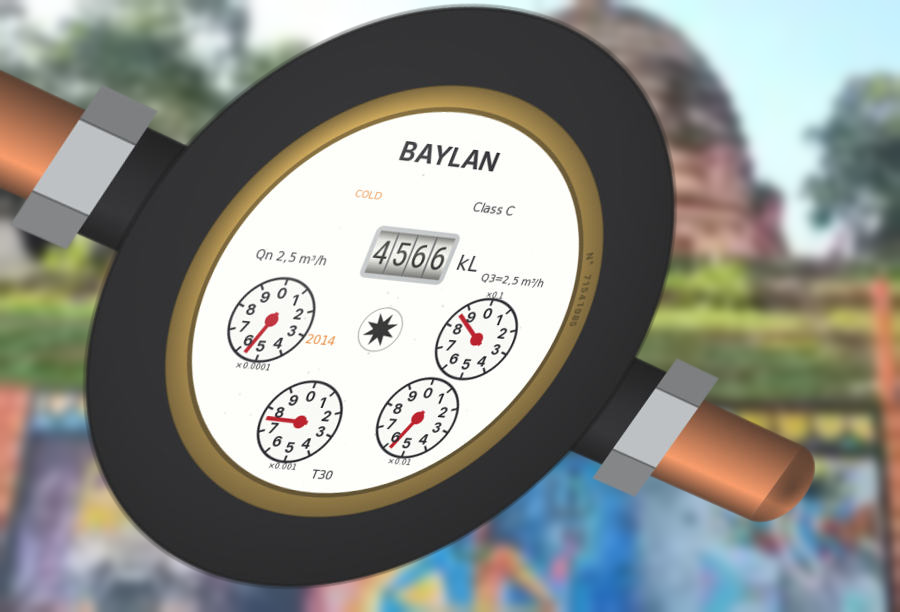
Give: 4566.8575 kL
